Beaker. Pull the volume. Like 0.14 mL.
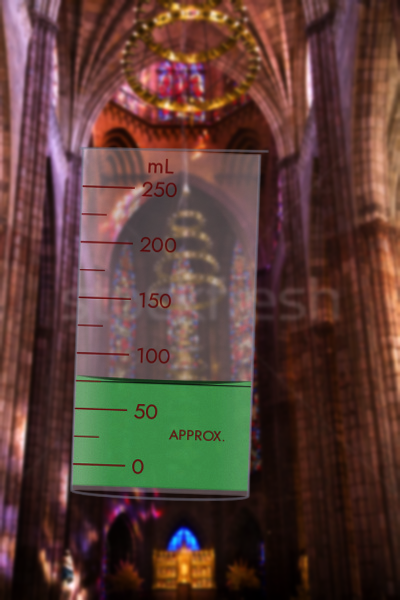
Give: 75 mL
